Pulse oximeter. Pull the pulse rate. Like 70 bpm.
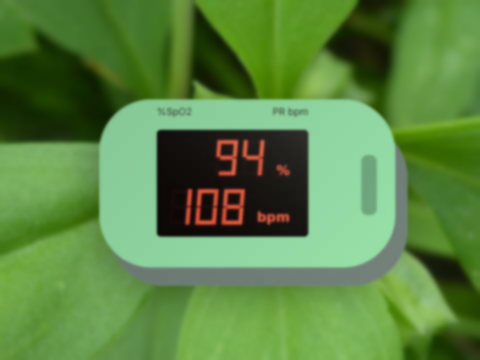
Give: 108 bpm
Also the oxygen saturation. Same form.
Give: 94 %
